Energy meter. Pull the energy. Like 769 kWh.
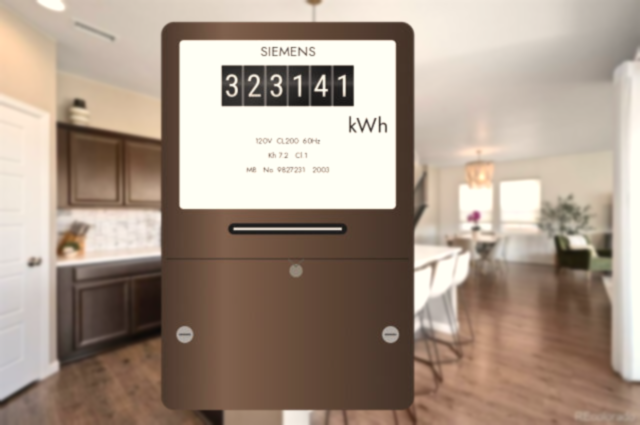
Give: 323141 kWh
